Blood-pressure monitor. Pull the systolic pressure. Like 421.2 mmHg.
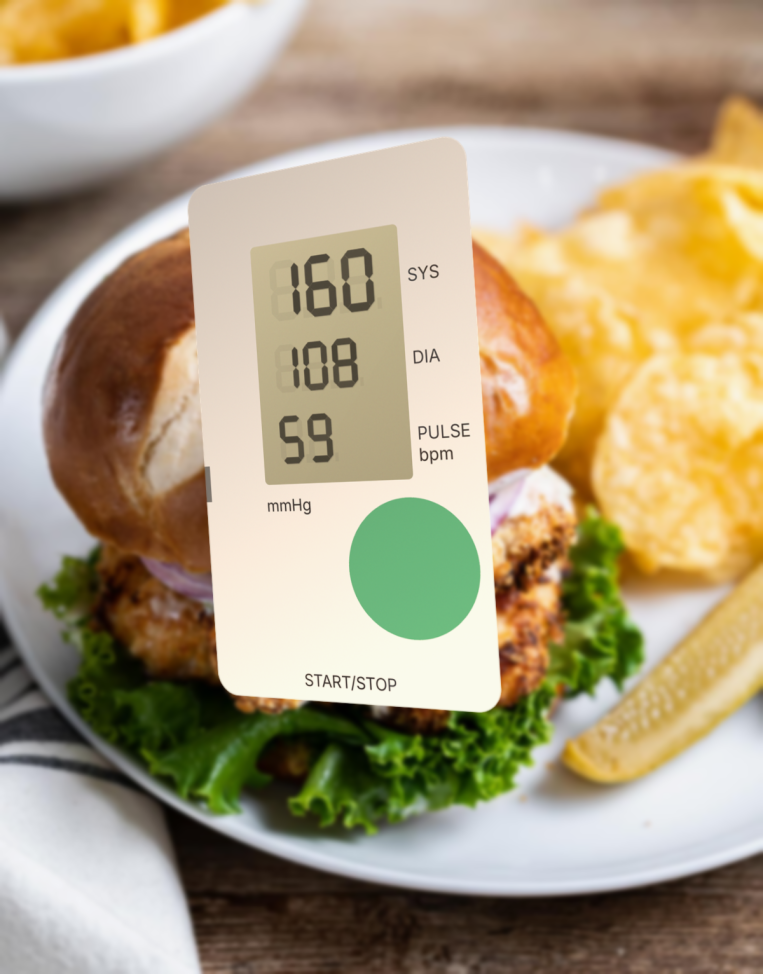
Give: 160 mmHg
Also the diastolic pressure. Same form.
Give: 108 mmHg
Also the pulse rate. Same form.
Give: 59 bpm
